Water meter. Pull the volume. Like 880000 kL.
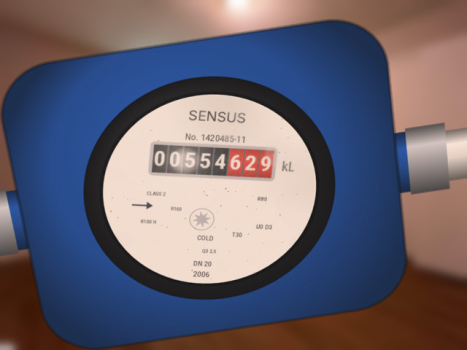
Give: 554.629 kL
